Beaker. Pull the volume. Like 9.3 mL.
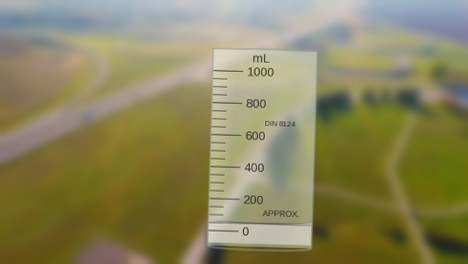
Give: 50 mL
